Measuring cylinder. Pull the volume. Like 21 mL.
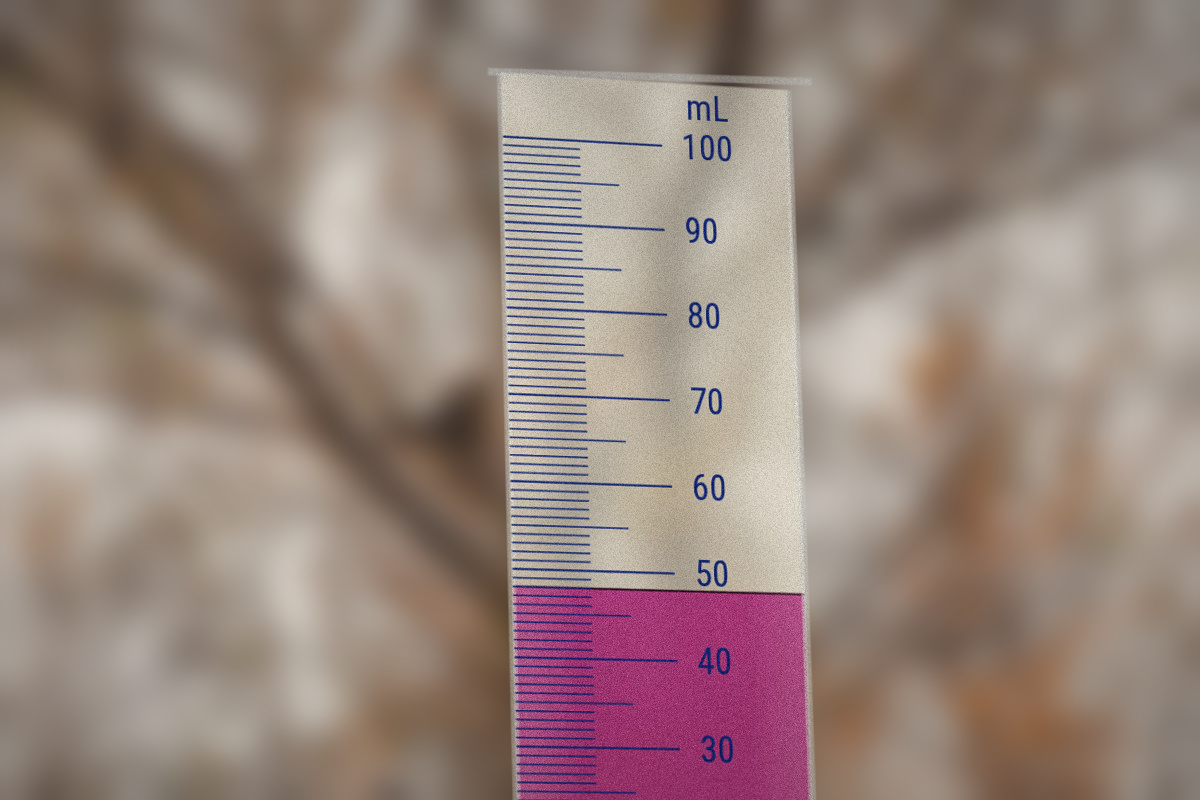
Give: 48 mL
